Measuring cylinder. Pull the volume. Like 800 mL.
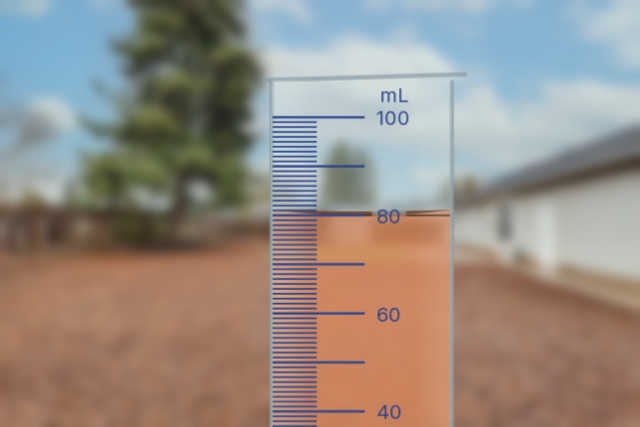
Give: 80 mL
